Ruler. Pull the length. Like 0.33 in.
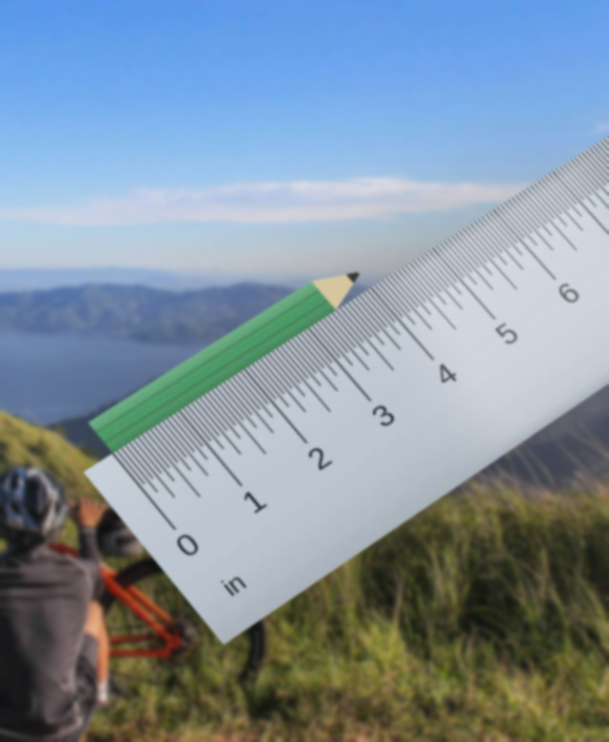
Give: 4 in
